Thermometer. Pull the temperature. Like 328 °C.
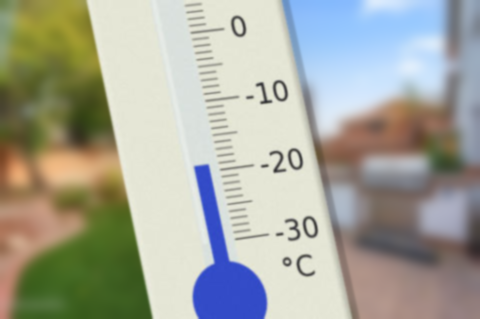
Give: -19 °C
